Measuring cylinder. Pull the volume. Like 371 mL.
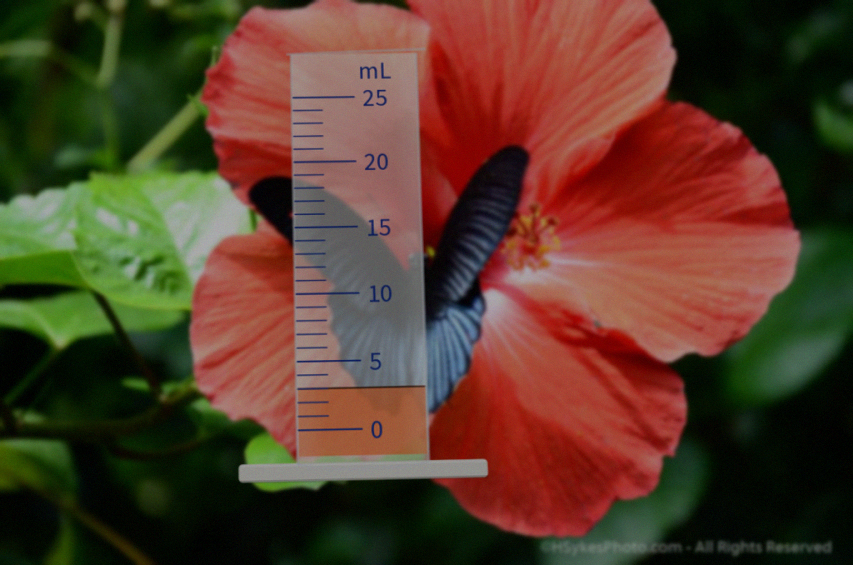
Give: 3 mL
